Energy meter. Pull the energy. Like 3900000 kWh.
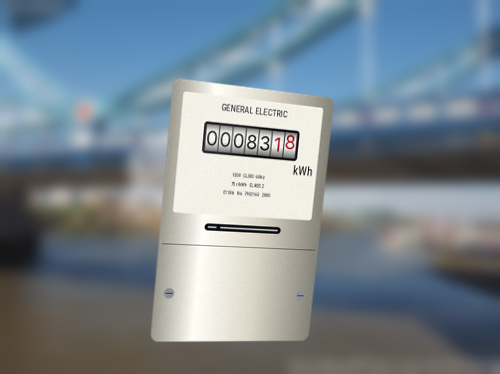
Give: 83.18 kWh
